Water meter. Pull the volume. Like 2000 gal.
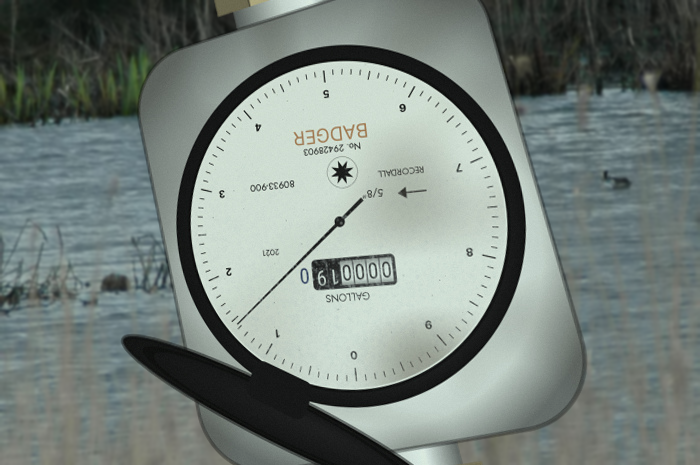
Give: 191.4 gal
